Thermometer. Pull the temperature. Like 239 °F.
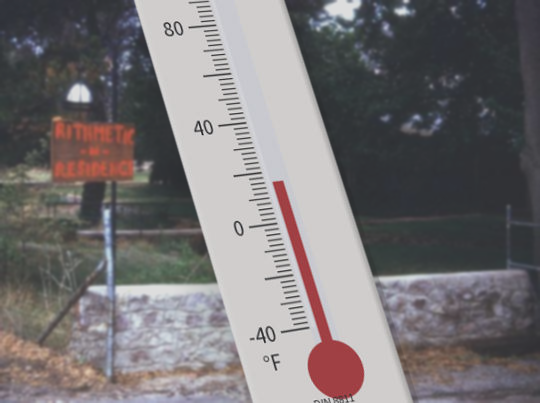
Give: 16 °F
